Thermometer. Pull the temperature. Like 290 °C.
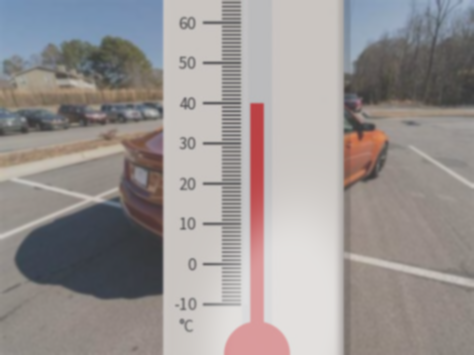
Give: 40 °C
